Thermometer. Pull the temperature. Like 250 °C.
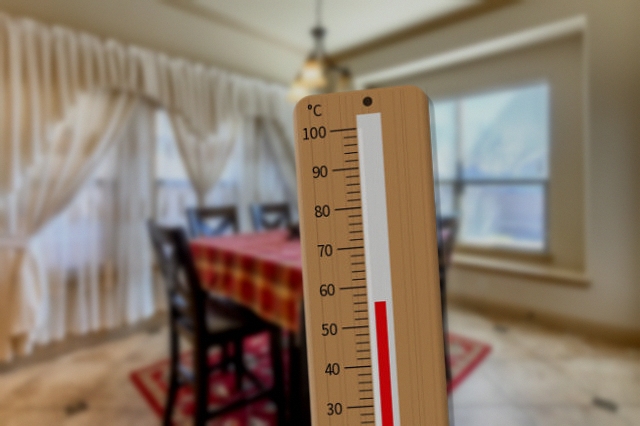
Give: 56 °C
